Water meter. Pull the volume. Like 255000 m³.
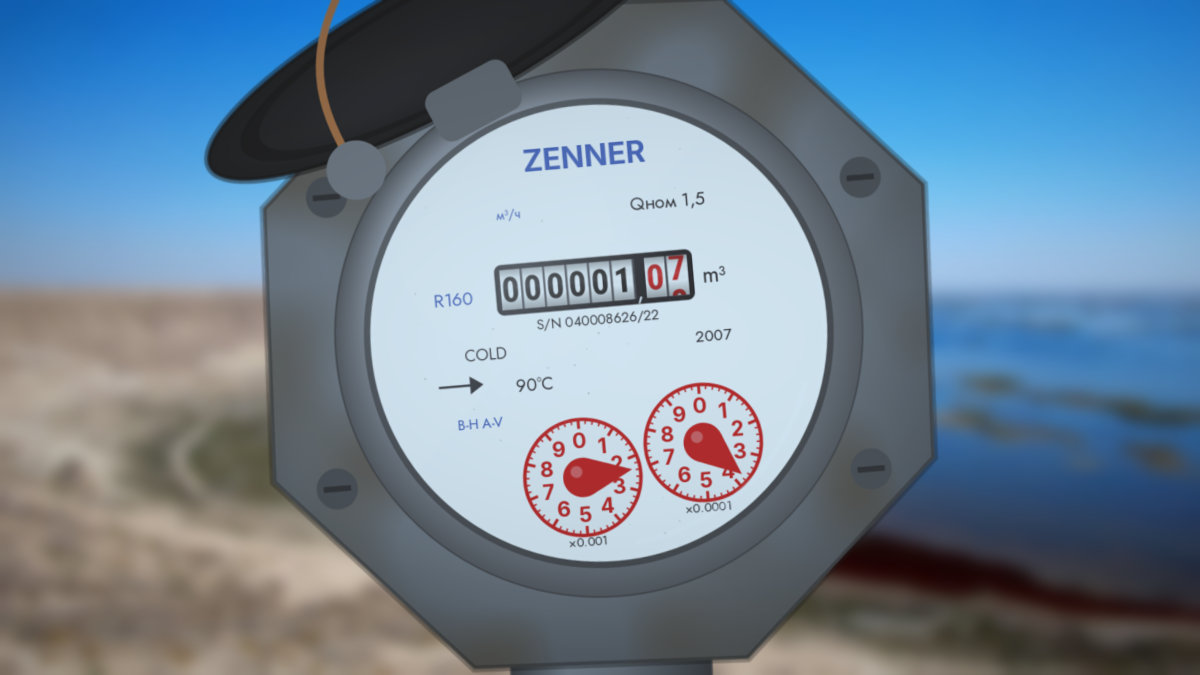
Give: 1.0723 m³
